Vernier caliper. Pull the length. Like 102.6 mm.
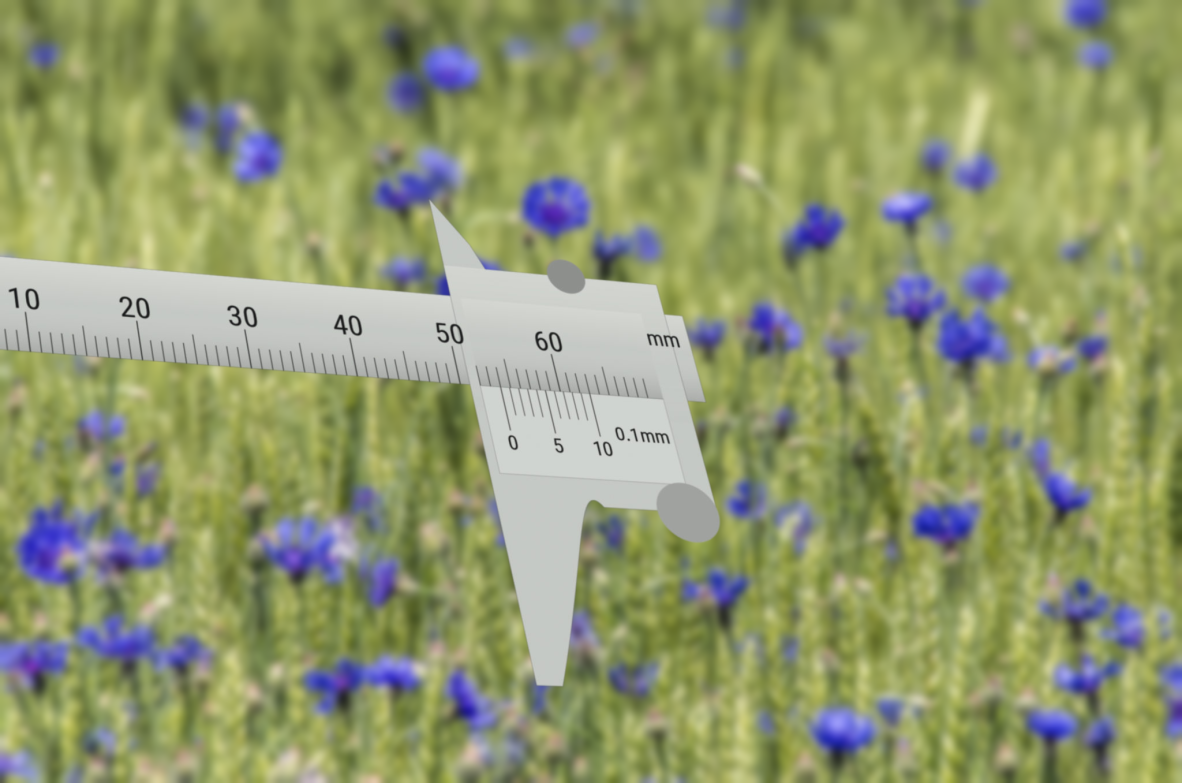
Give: 54.0 mm
